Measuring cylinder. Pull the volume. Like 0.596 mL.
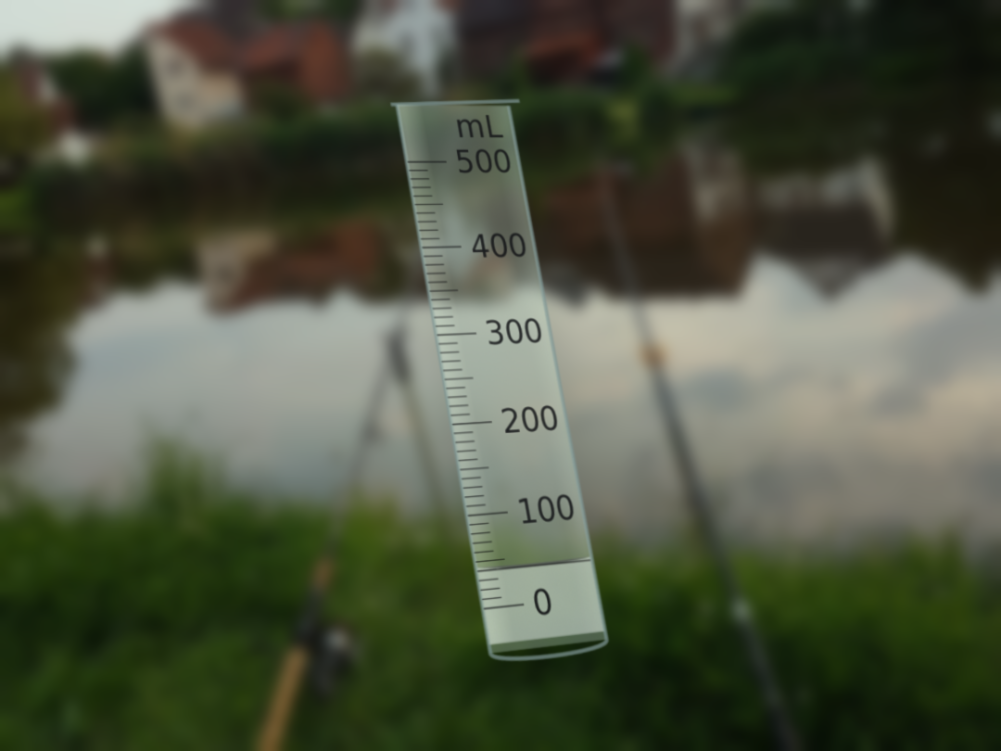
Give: 40 mL
